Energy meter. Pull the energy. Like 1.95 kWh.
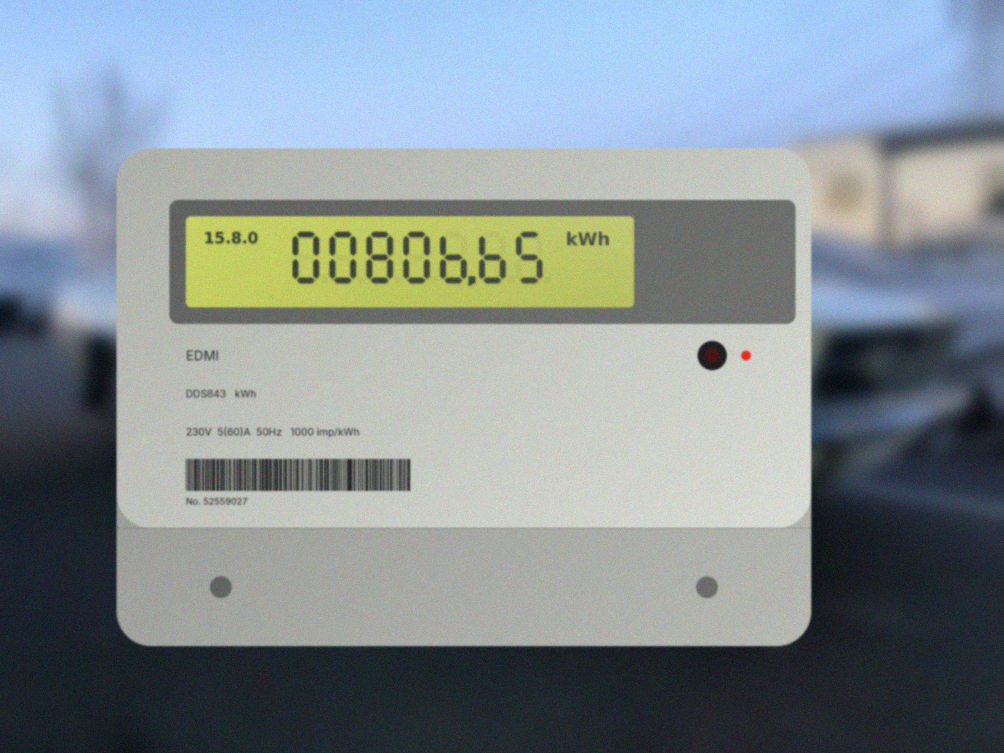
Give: 806.65 kWh
